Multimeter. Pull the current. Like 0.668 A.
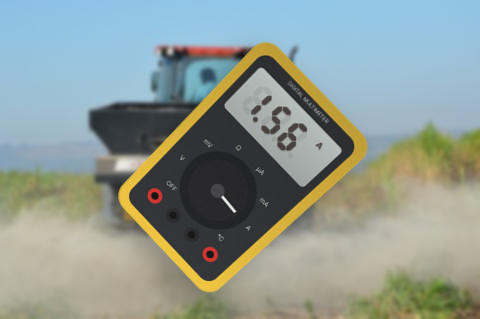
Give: 1.56 A
